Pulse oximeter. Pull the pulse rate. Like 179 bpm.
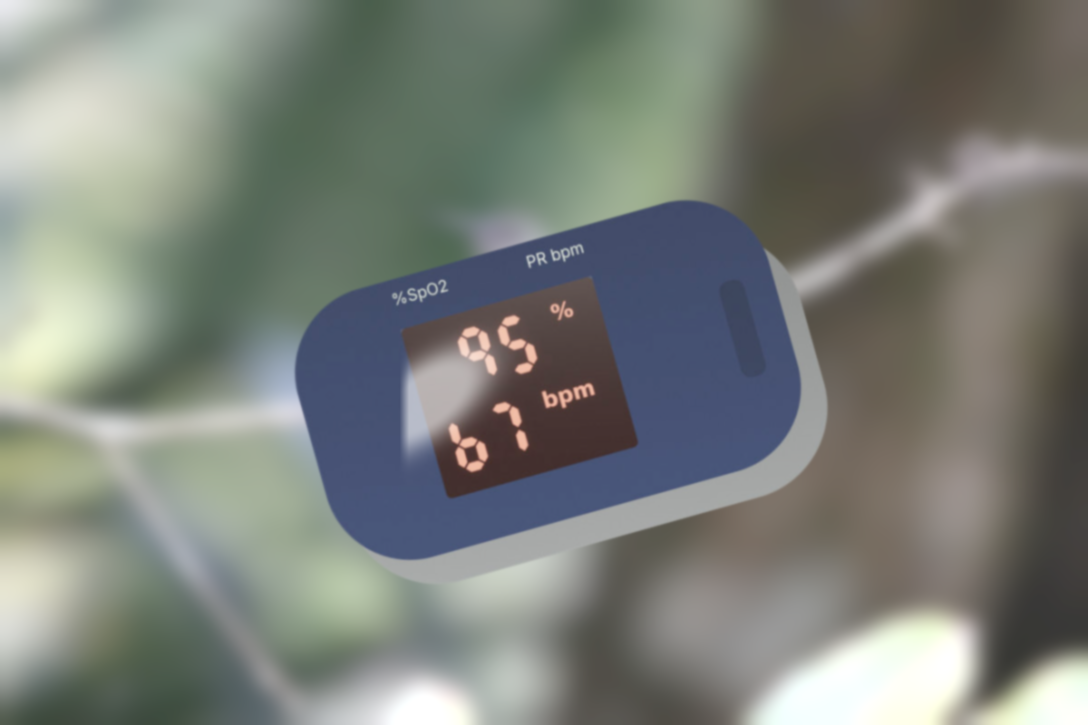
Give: 67 bpm
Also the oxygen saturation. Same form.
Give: 95 %
